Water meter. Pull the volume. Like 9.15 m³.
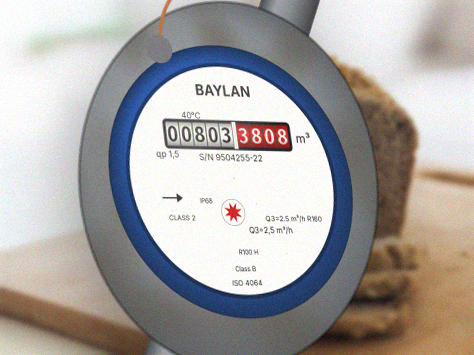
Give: 803.3808 m³
